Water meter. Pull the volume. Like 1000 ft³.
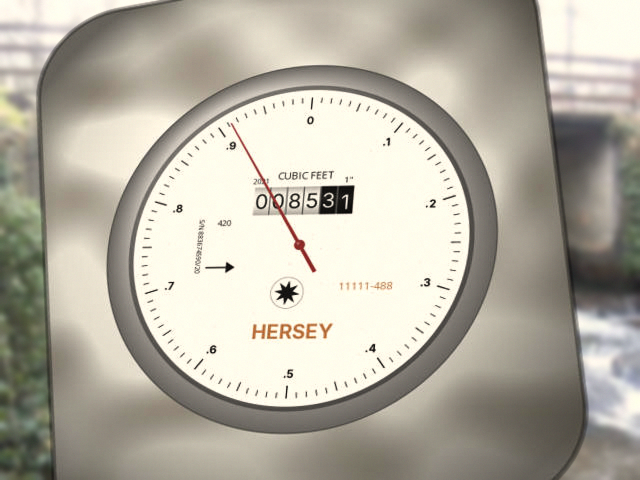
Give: 8530.91 ft³
